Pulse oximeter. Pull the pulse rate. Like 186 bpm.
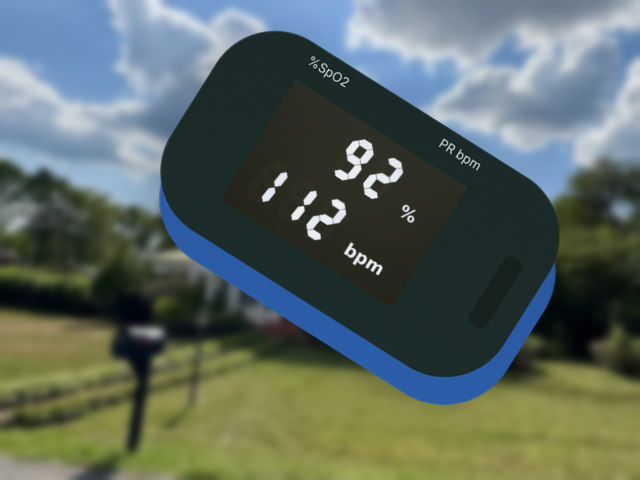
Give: 112 bpm
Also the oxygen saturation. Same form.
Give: 92 %
